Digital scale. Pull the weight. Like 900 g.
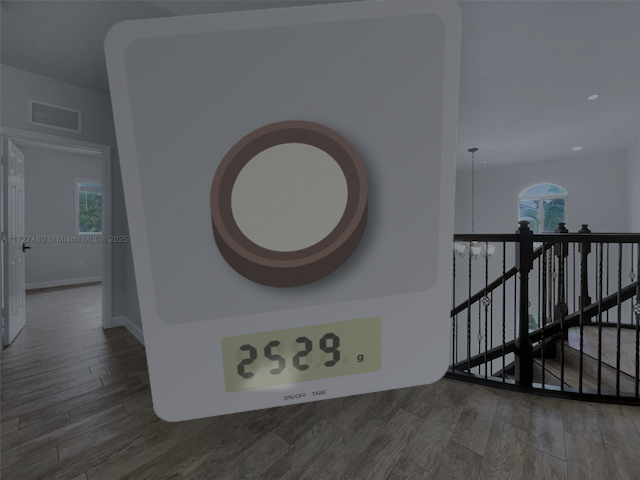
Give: 2529 g
